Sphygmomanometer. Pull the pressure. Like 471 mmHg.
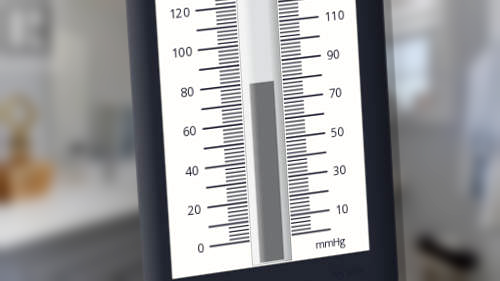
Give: 80 mmHg
